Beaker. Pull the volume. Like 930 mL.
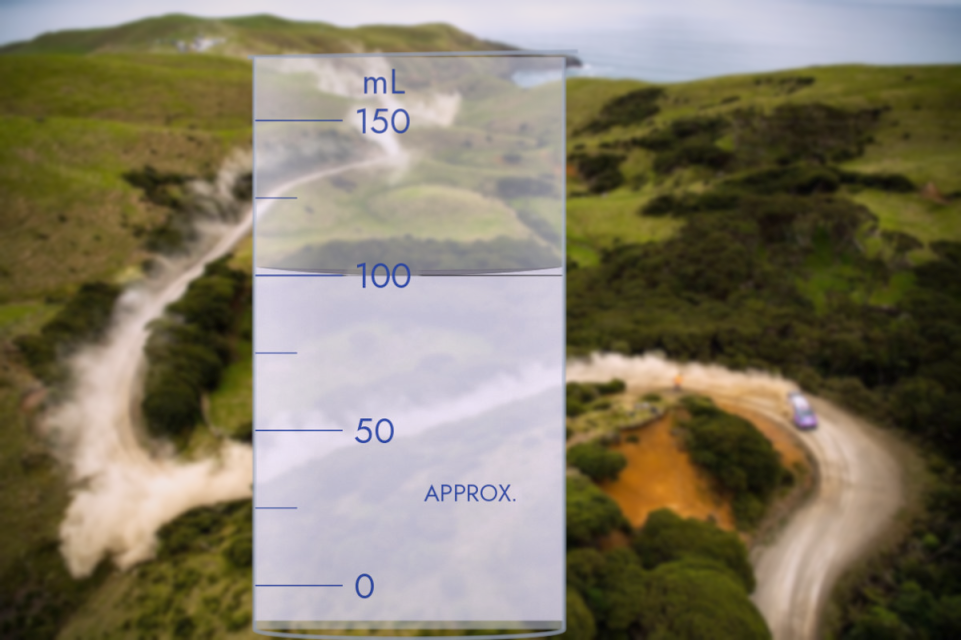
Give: 100 mL
